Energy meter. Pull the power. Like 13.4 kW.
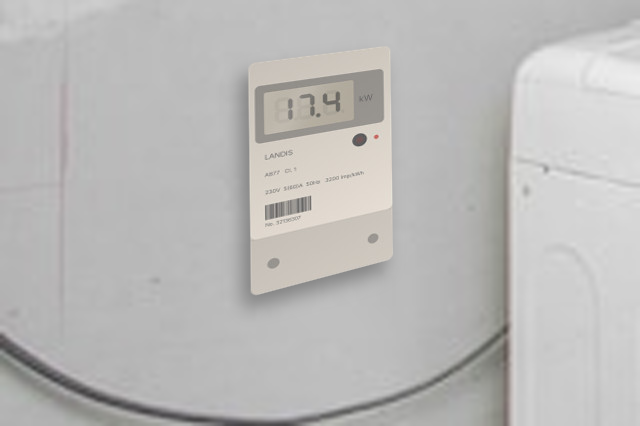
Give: 17.4 kW
